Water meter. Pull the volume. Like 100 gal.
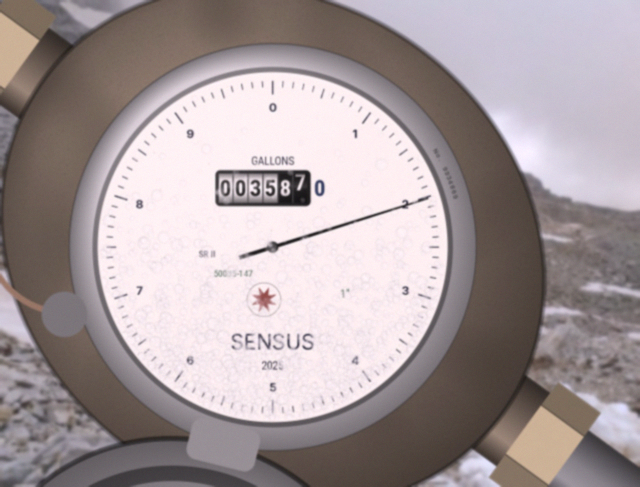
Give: 35872.0 gal
